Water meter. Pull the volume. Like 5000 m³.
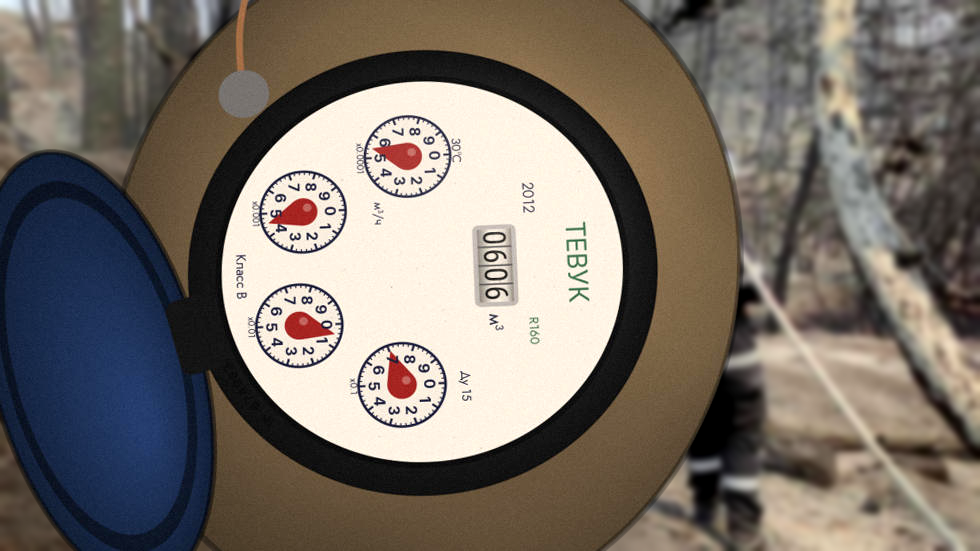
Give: 606.7045 m³
